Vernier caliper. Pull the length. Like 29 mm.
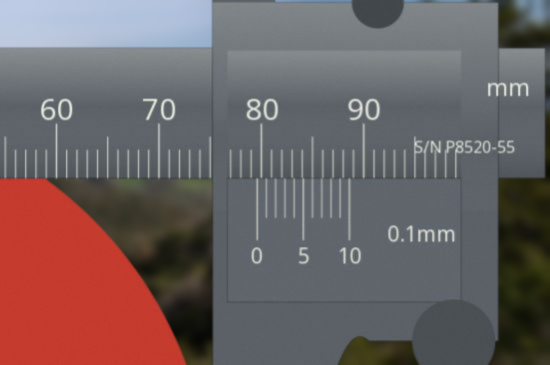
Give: 79.6 mm
